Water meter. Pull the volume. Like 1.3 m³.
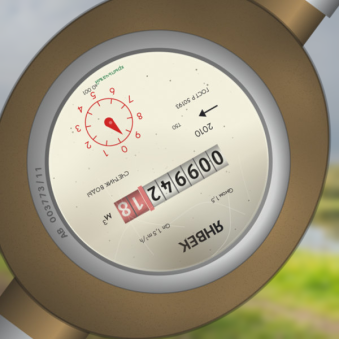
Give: 9942.179 m³
